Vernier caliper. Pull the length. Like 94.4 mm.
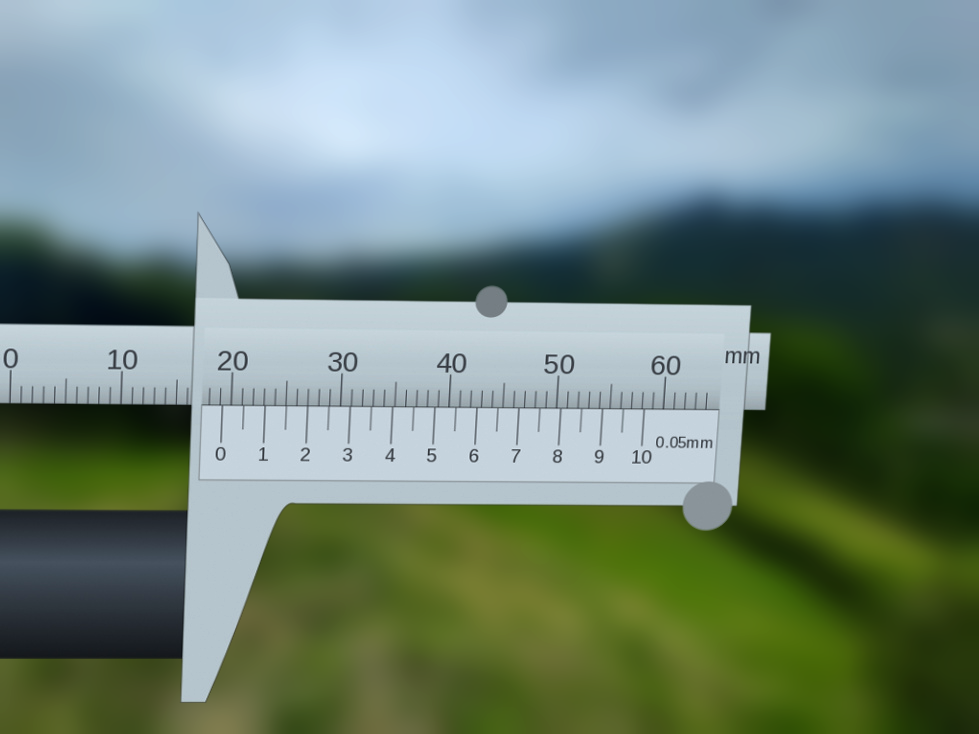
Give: 19.2 mm
